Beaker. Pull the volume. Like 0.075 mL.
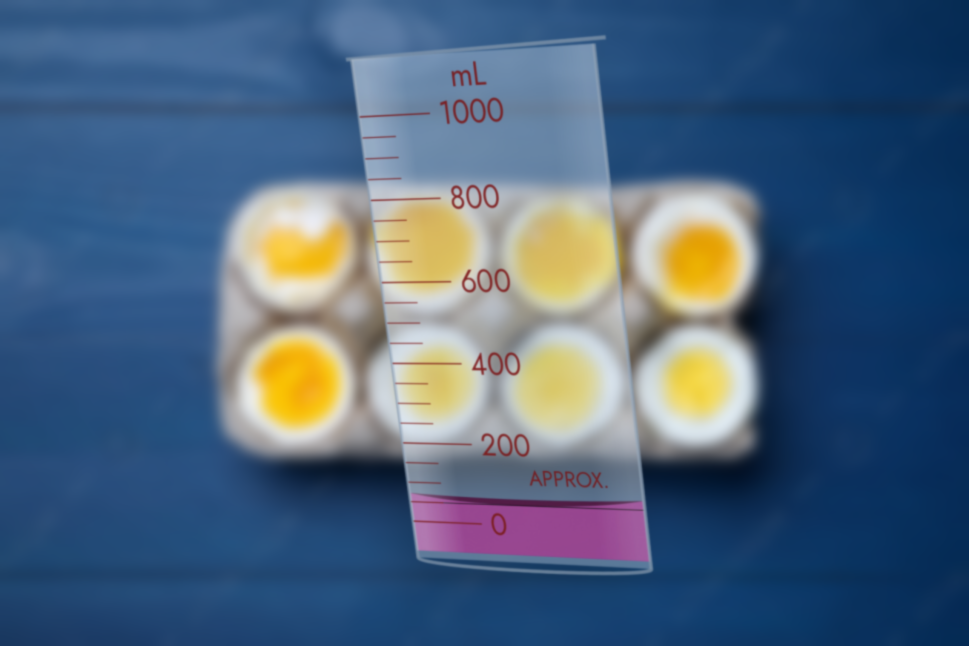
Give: 50 mL
